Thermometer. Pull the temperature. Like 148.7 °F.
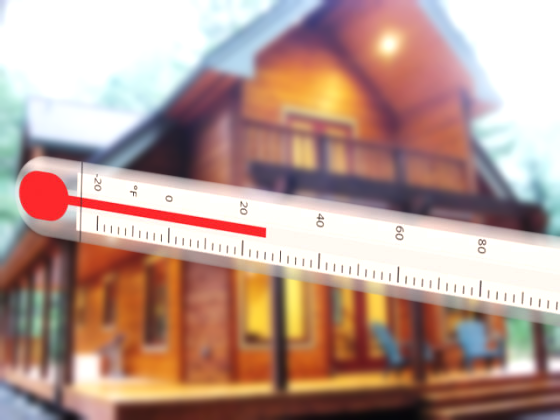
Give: 26 °F
